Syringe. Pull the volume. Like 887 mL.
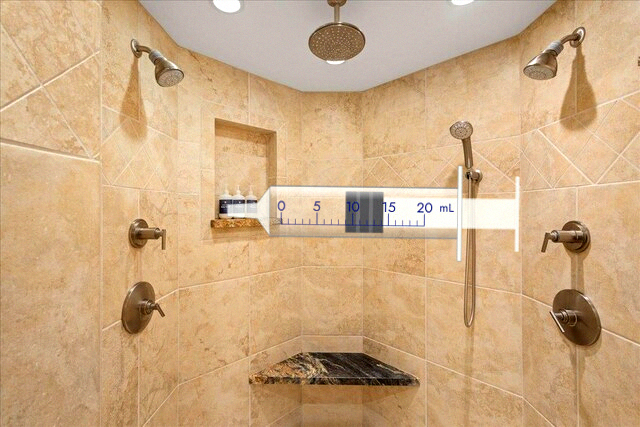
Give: 9 mL
